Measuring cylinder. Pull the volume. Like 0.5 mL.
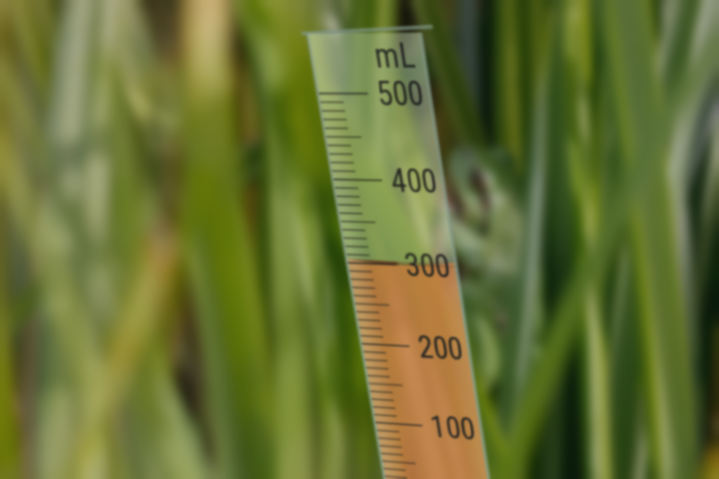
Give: 300 mL
